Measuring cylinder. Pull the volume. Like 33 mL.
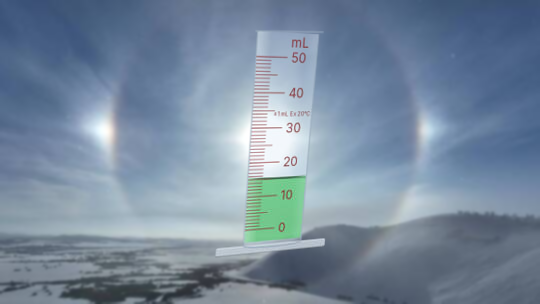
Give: 15 mL
